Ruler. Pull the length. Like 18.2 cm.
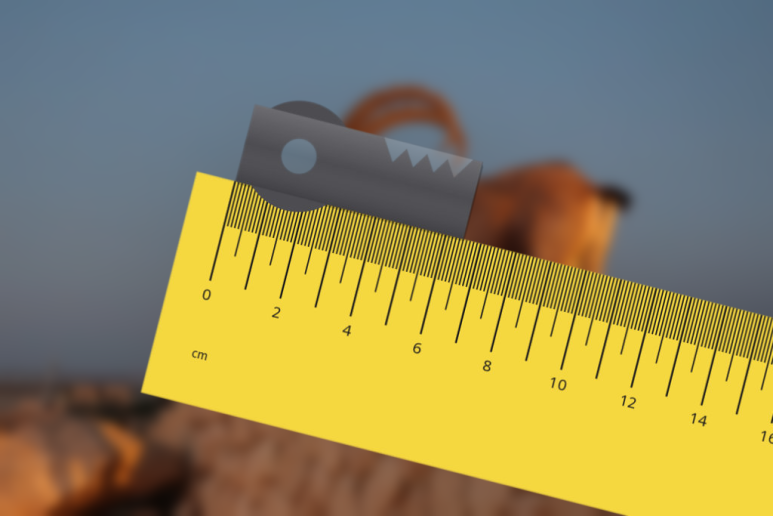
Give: 6.5 cm
